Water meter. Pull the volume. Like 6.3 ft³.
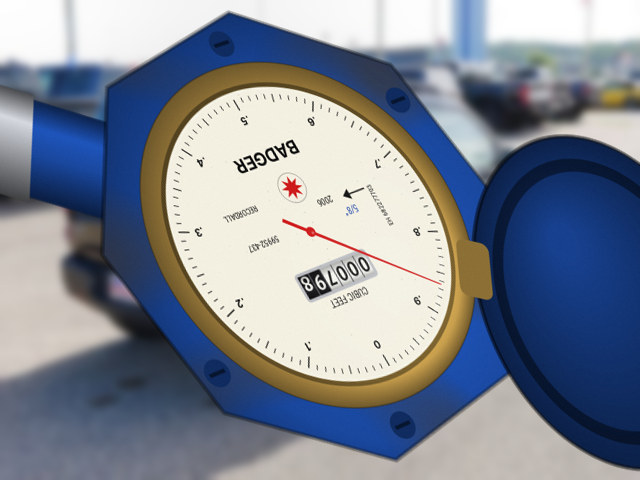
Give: 797.86 ft³
